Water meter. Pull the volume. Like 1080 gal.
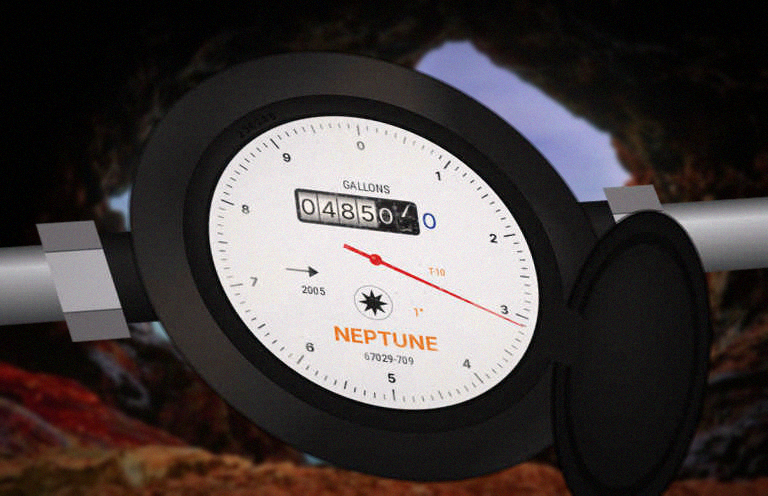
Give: 485073.1 gal
